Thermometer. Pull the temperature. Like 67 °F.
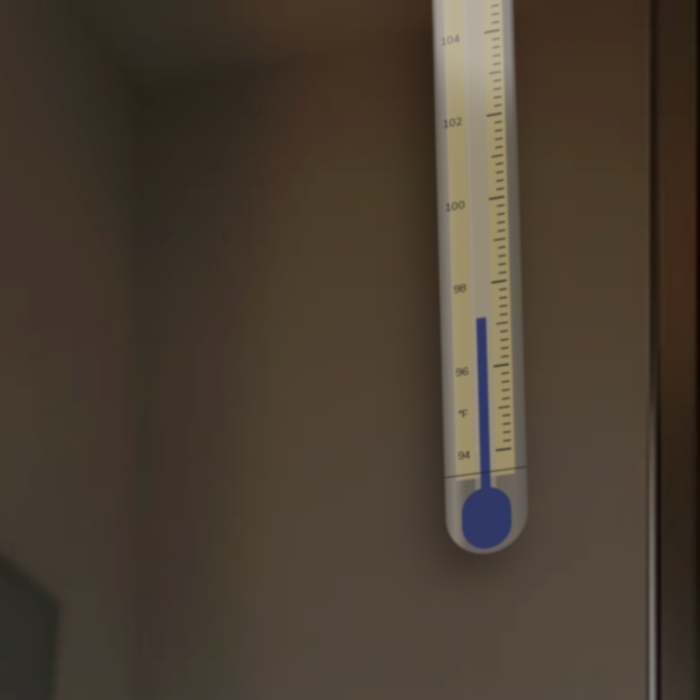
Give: 97.2 °F
